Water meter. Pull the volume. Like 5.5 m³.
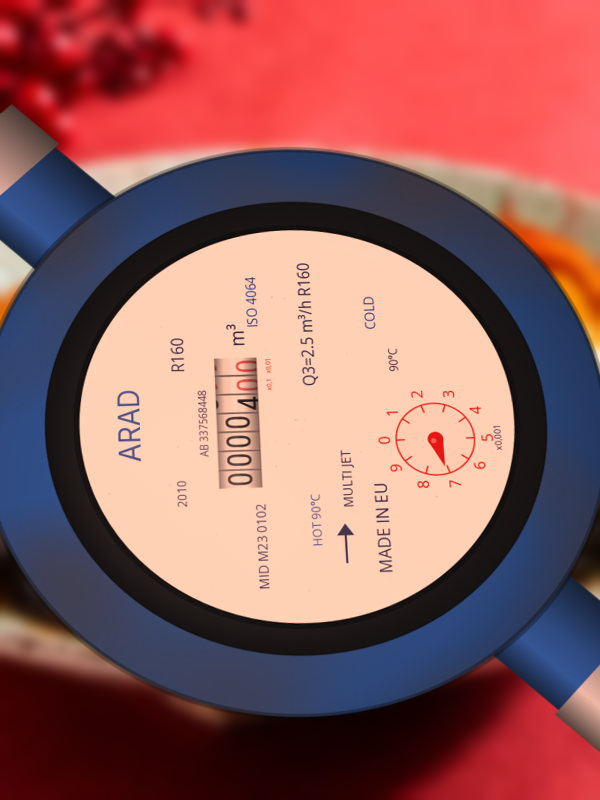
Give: 3.997 m³
